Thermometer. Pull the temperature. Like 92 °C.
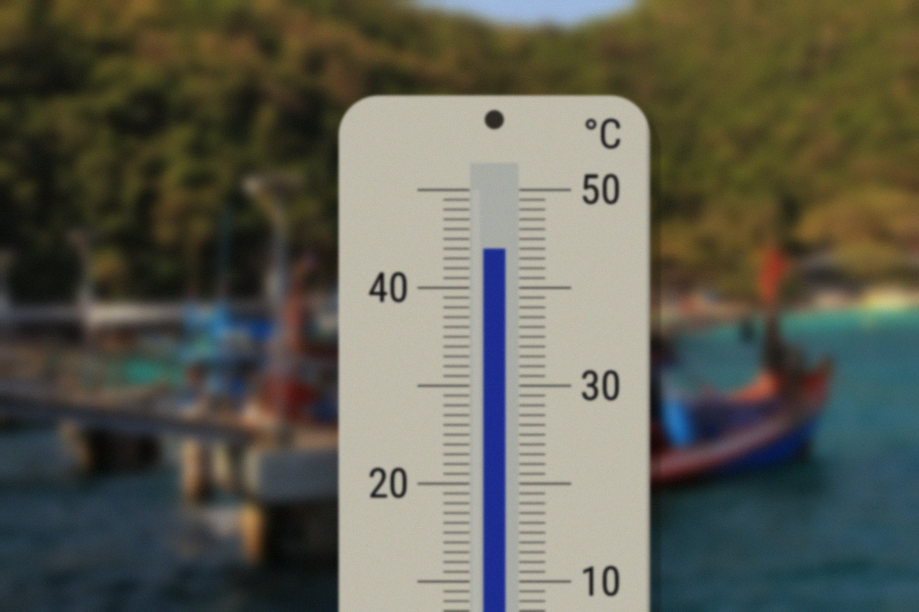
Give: 44 °C
